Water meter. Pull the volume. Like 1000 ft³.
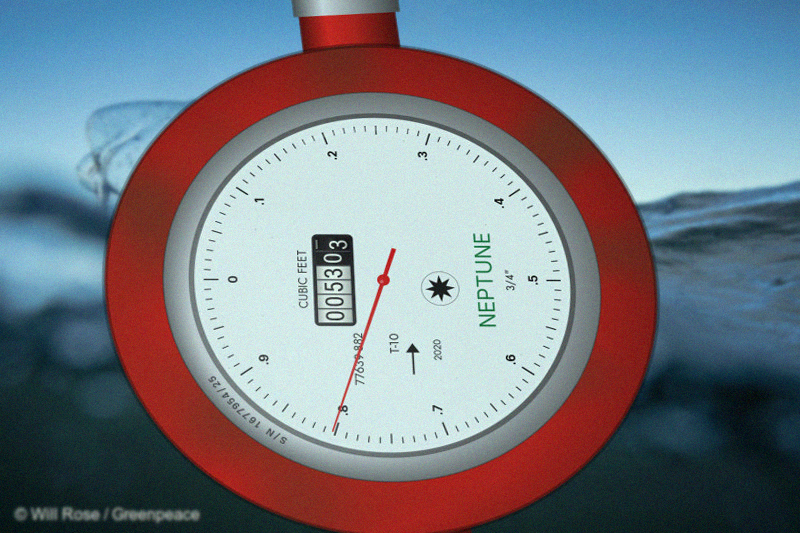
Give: 5302.80 ft³
